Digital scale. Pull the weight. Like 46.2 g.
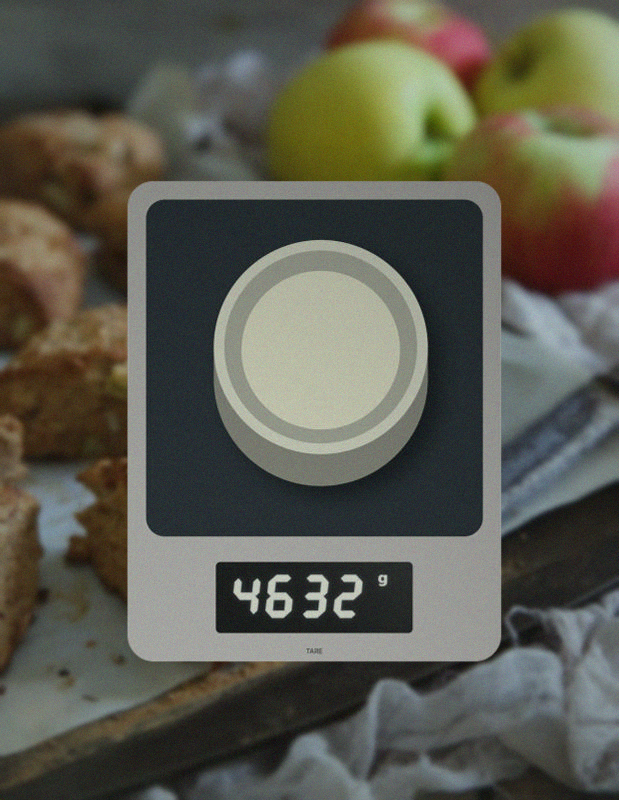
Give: 4632 g
